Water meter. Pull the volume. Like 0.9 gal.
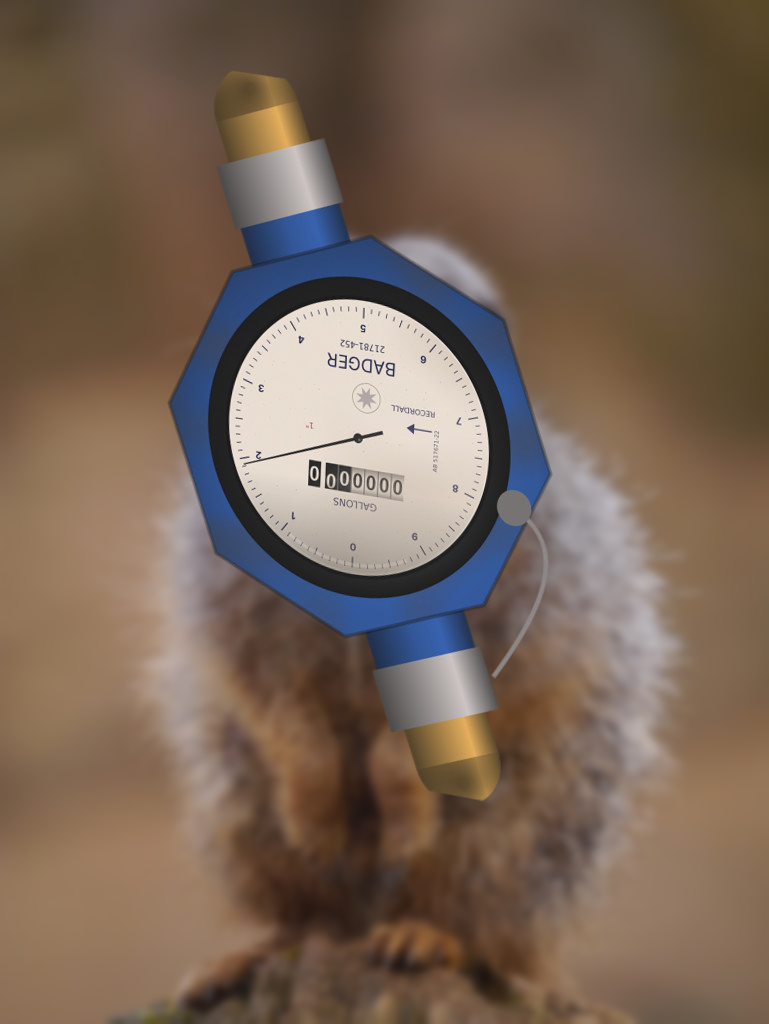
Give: 1.9 gal
